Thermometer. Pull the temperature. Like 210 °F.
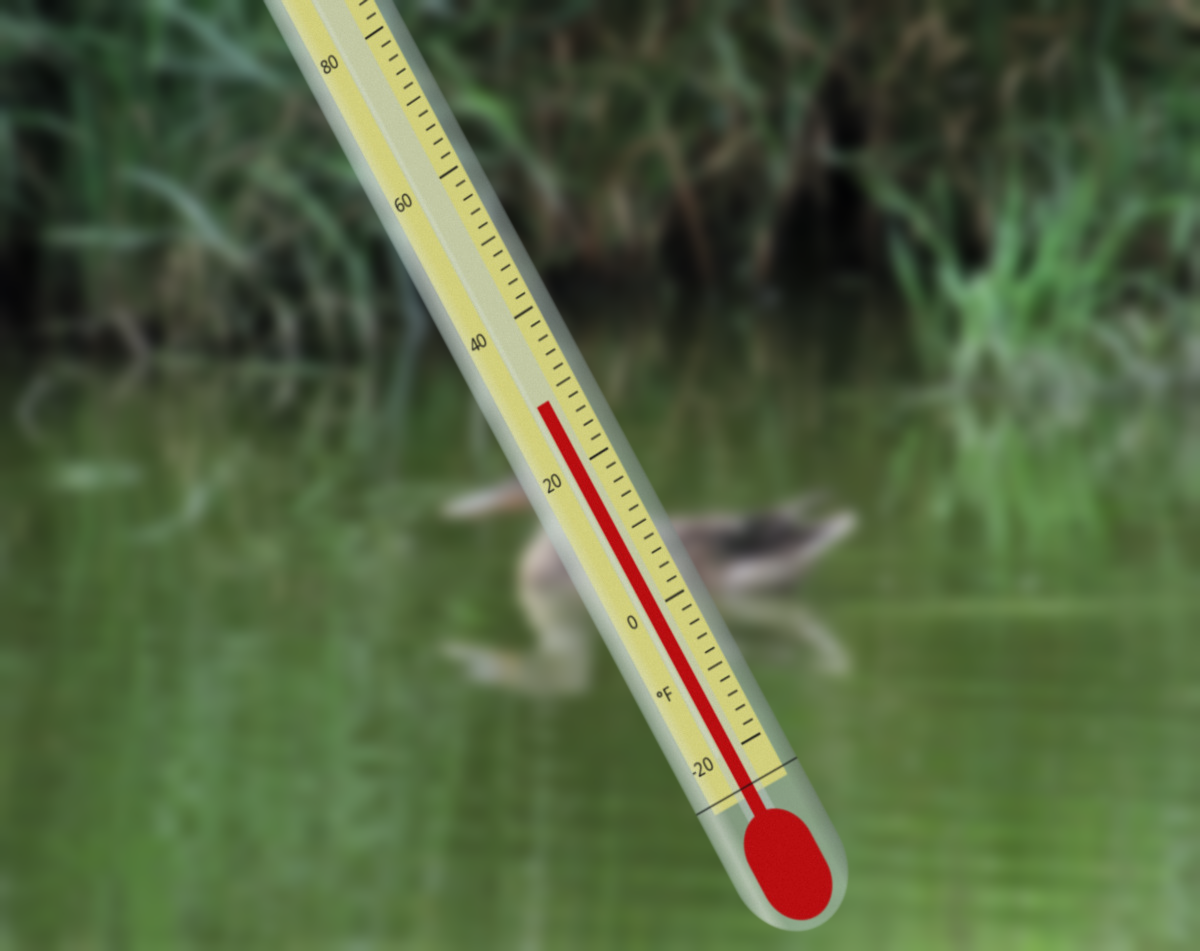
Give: 29 °F
